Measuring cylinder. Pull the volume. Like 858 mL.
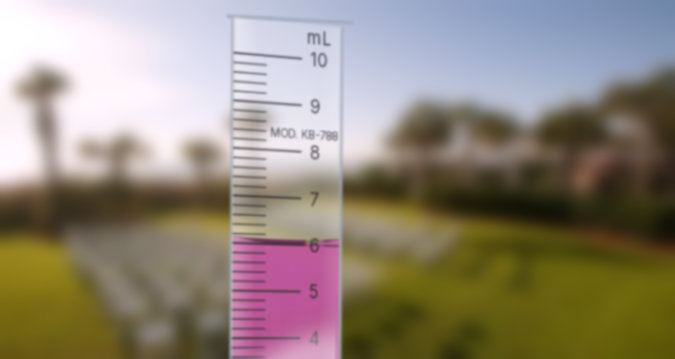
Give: 6 mL
